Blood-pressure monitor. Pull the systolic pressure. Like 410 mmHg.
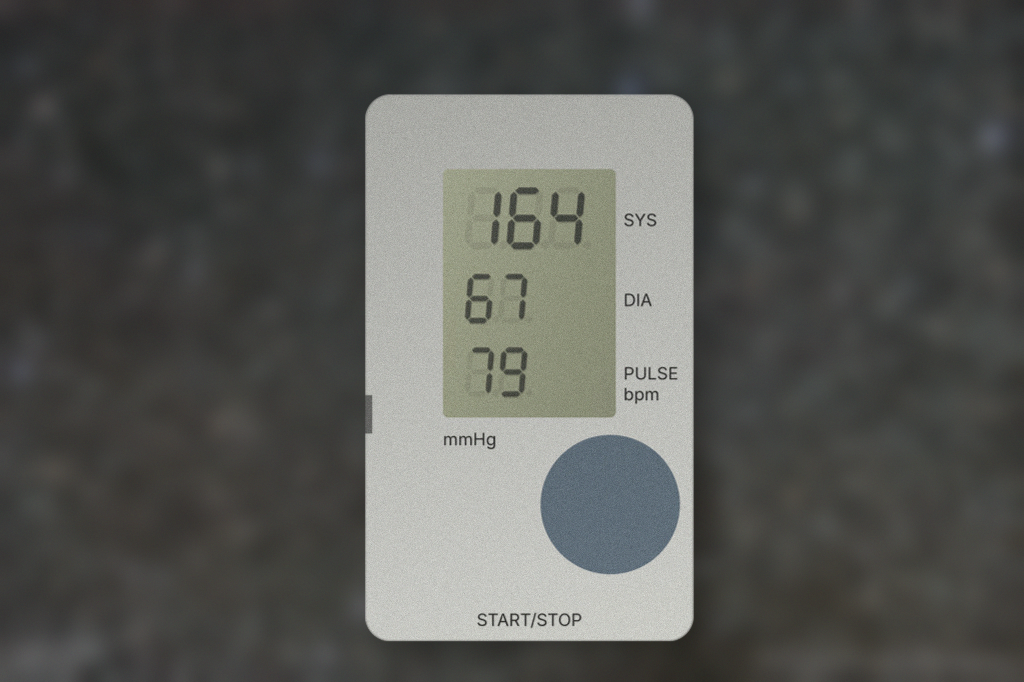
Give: 164 mmHg
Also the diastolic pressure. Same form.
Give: 67 mmHg
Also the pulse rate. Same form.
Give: 79 bpm
